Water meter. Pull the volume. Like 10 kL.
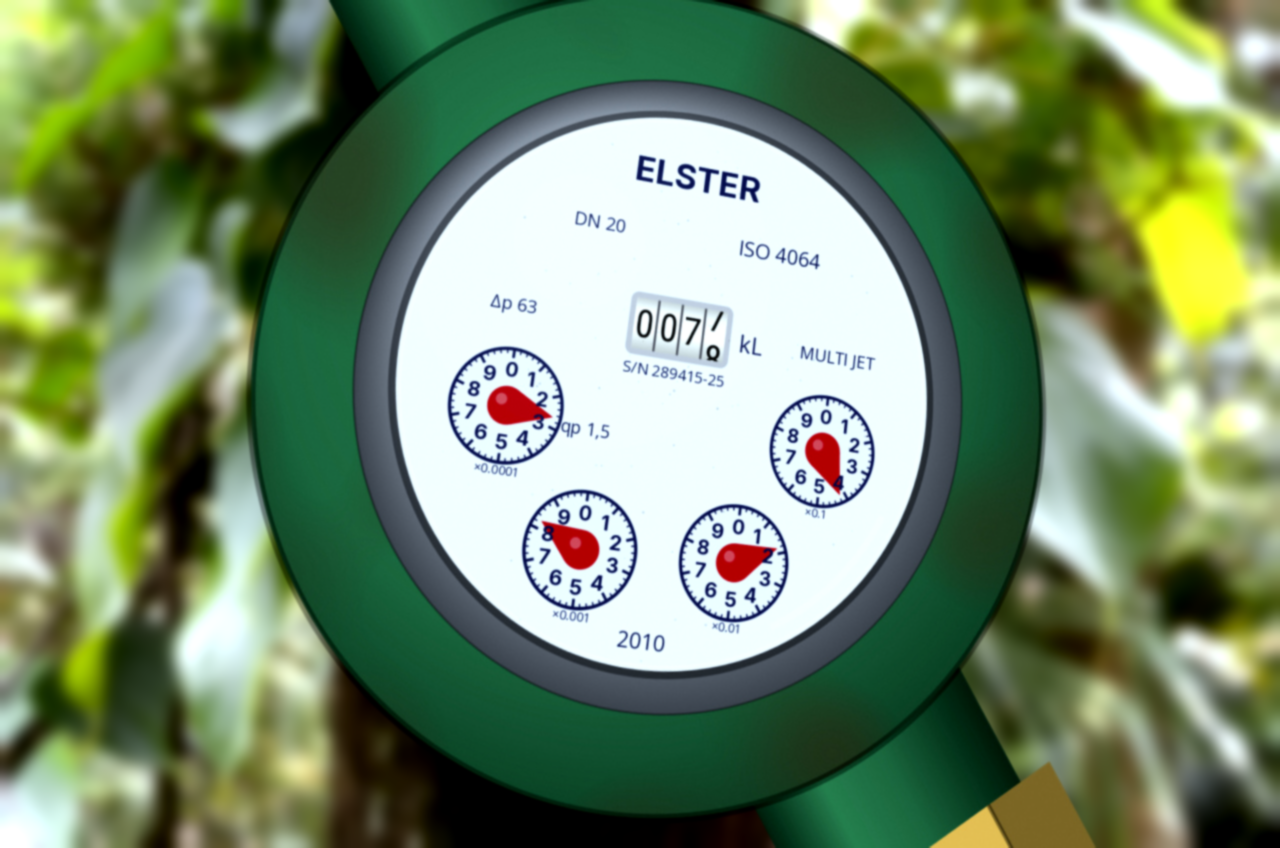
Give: 77.4182 kL
